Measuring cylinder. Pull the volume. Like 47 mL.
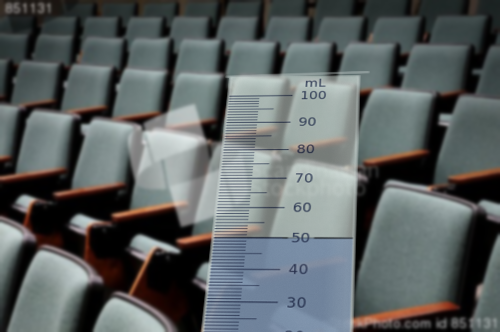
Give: 50 mL
